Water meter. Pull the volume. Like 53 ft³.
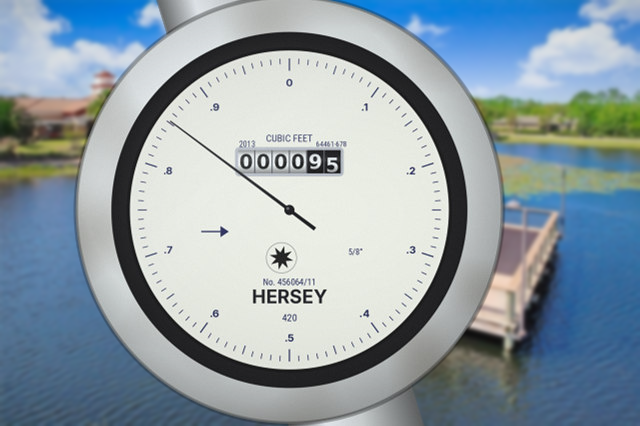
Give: 94.85 ft³
